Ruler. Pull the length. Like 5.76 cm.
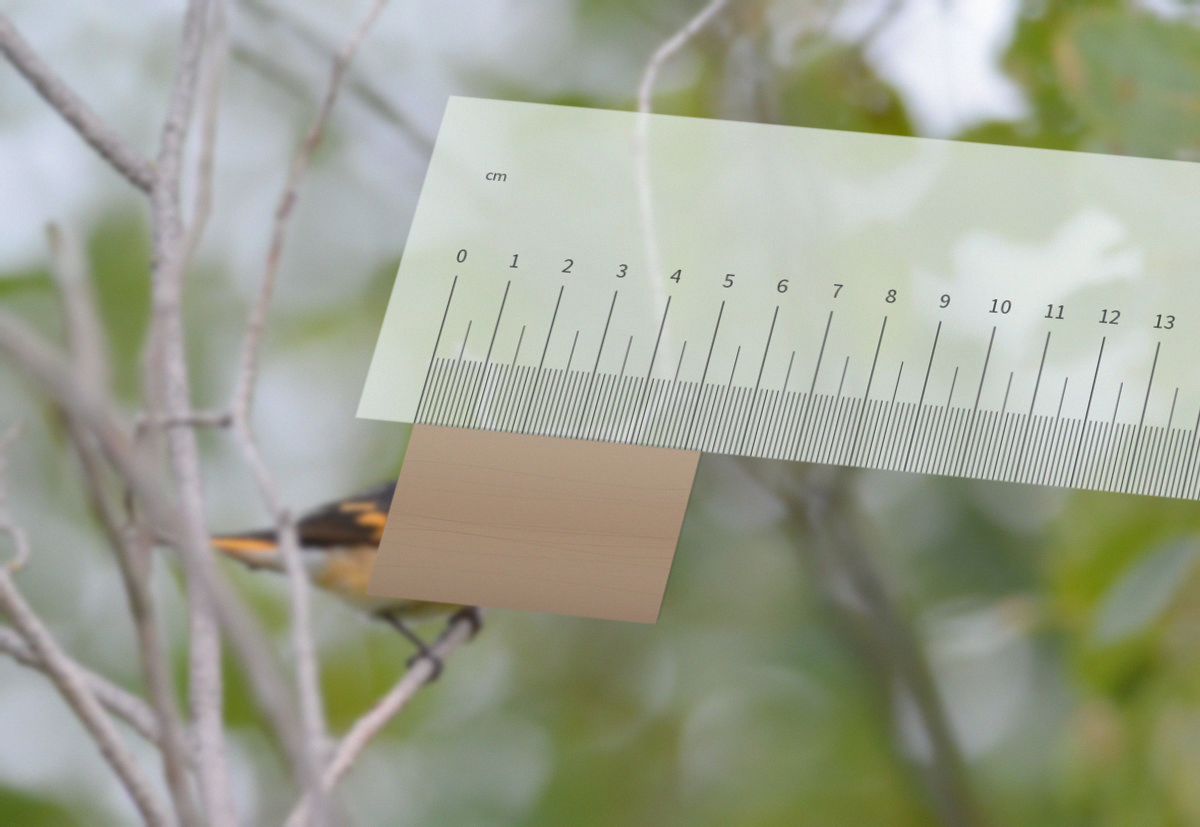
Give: 5.3 cm
